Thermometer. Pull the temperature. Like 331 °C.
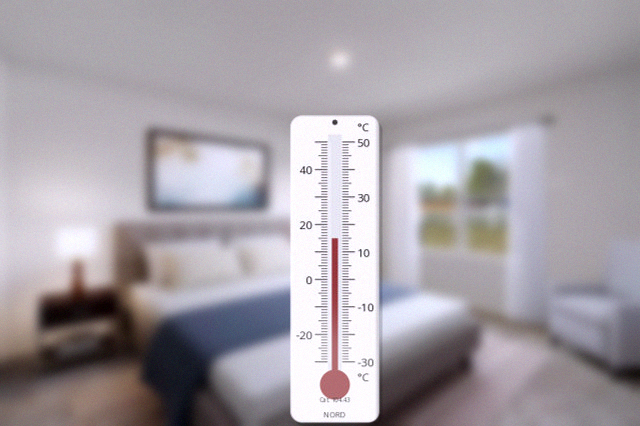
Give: 15 °C
